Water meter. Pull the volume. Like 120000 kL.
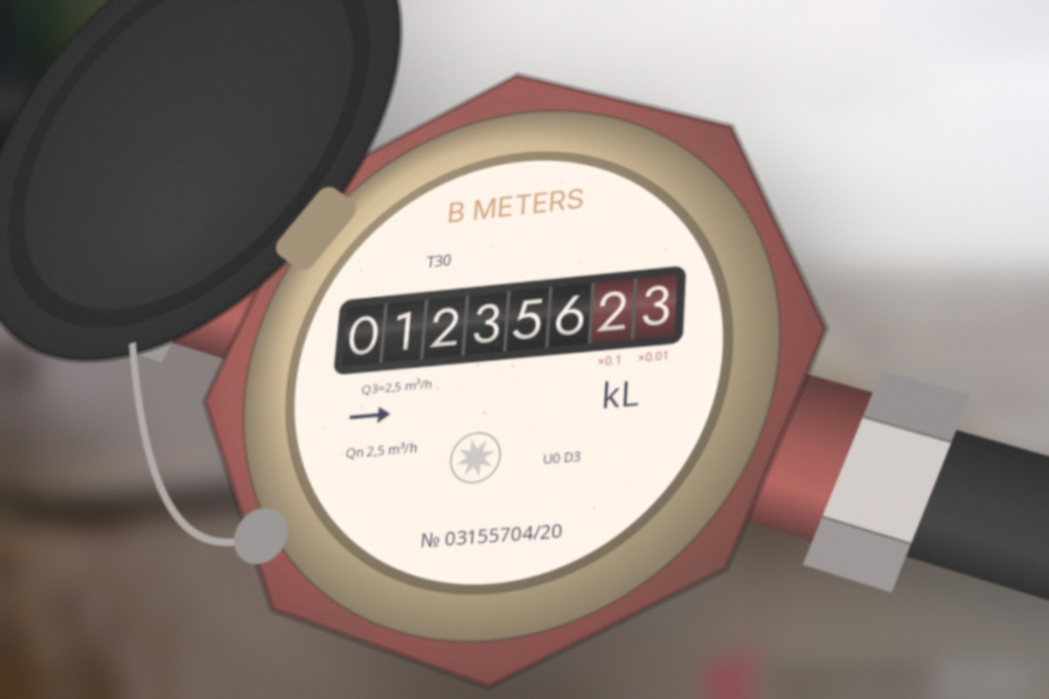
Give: 12356.23 kL
